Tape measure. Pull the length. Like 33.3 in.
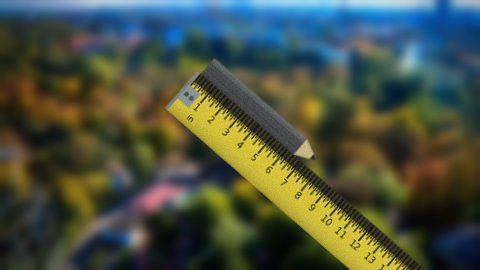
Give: 7.5 in
